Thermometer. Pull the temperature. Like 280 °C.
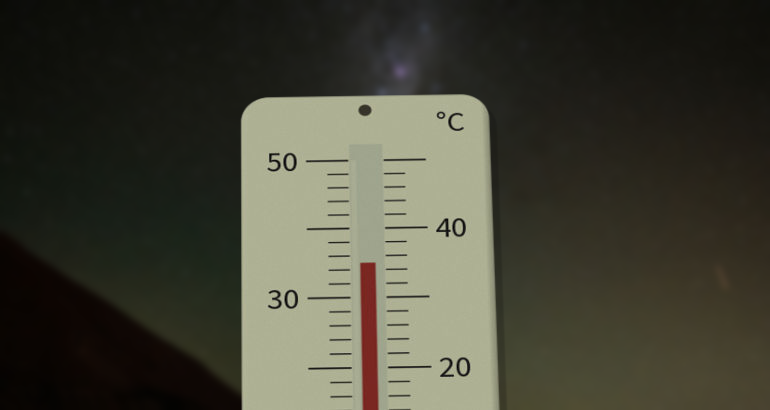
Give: 35 °C
